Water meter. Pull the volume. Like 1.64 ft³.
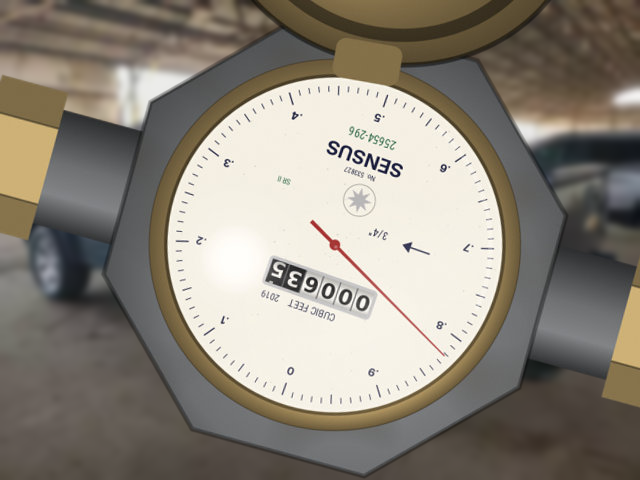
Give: 634.82 ft³
